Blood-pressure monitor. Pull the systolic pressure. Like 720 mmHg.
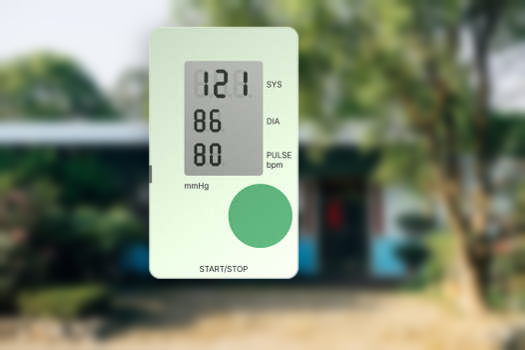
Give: 121 mmHg
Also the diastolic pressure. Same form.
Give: 86 mmHg
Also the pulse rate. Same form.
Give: 80 bpm
